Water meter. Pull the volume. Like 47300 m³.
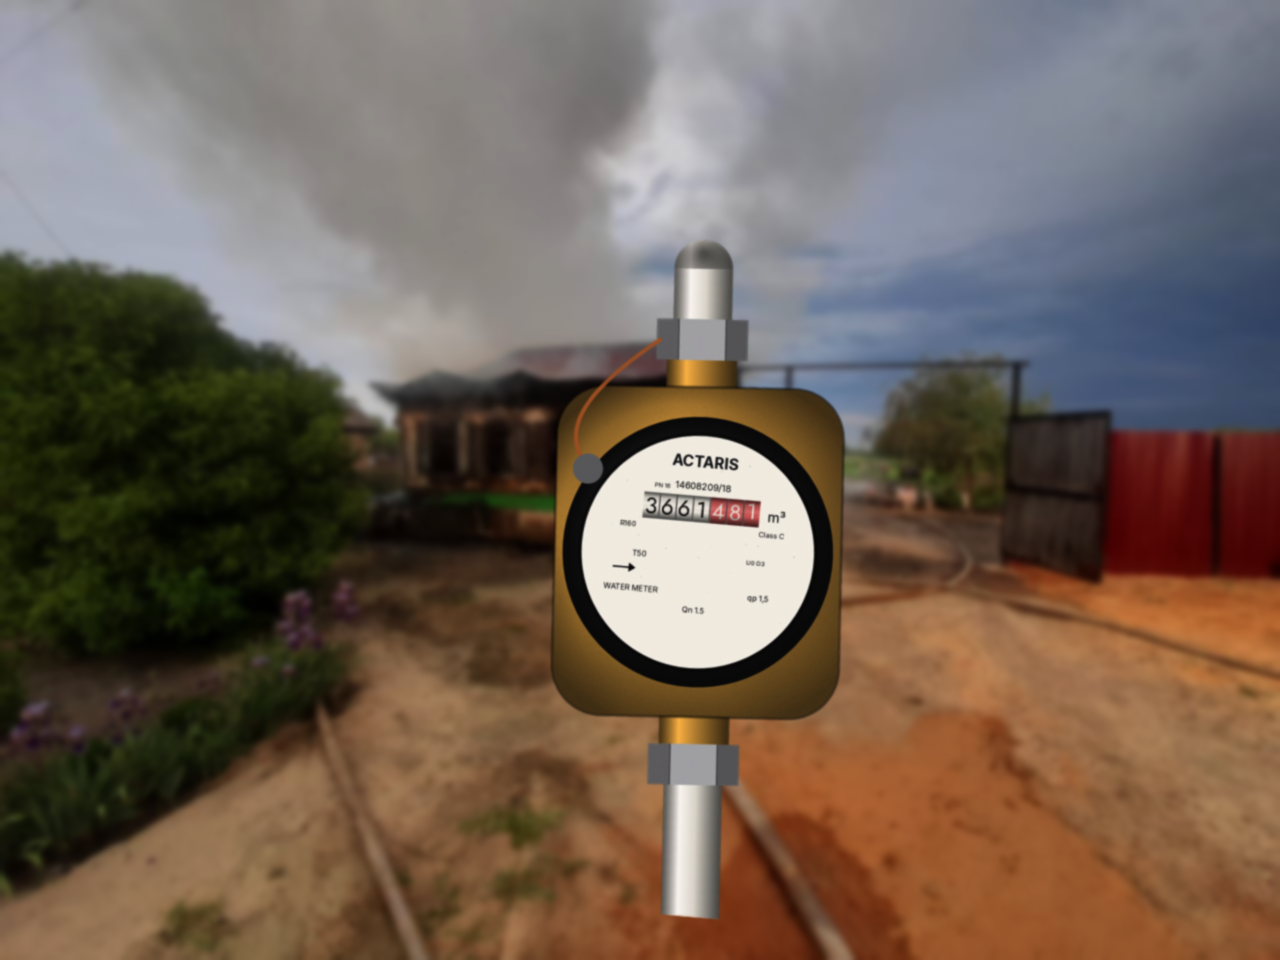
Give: 3661.481 m³
